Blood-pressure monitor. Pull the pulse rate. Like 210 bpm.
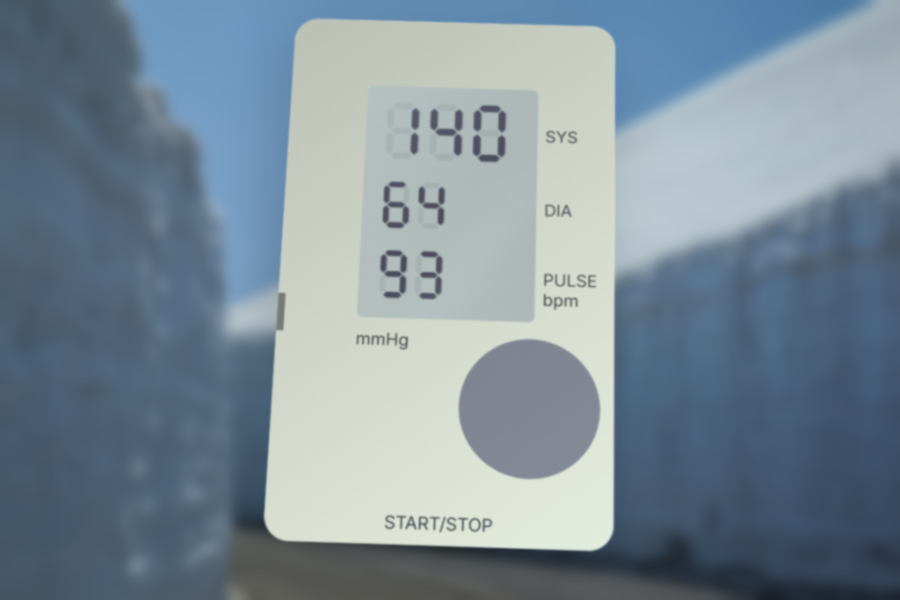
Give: 93 bpm
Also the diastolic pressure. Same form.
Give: 64 mmHg
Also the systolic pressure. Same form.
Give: 140 mmHg
